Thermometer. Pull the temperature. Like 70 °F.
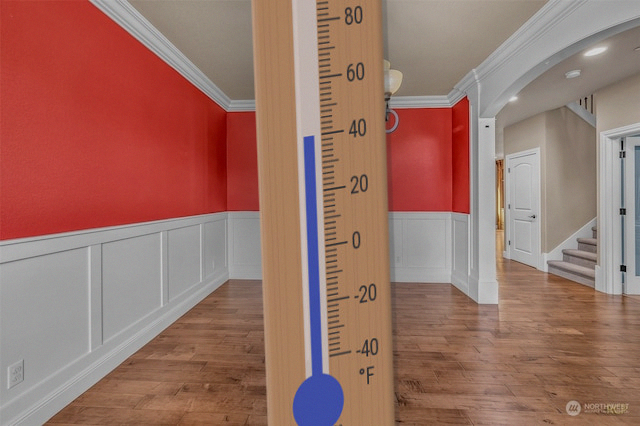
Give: 40 °F
